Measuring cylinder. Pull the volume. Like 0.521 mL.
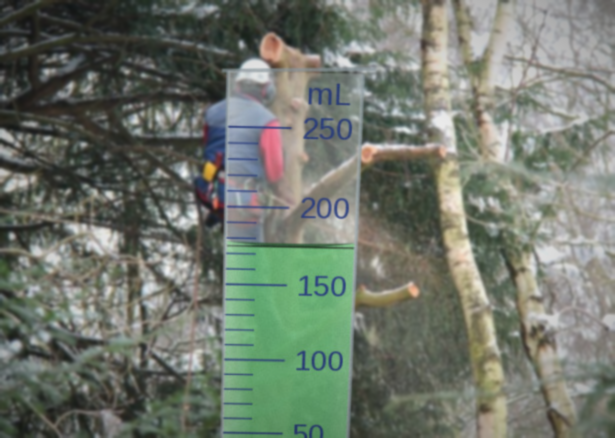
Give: 175 mL
